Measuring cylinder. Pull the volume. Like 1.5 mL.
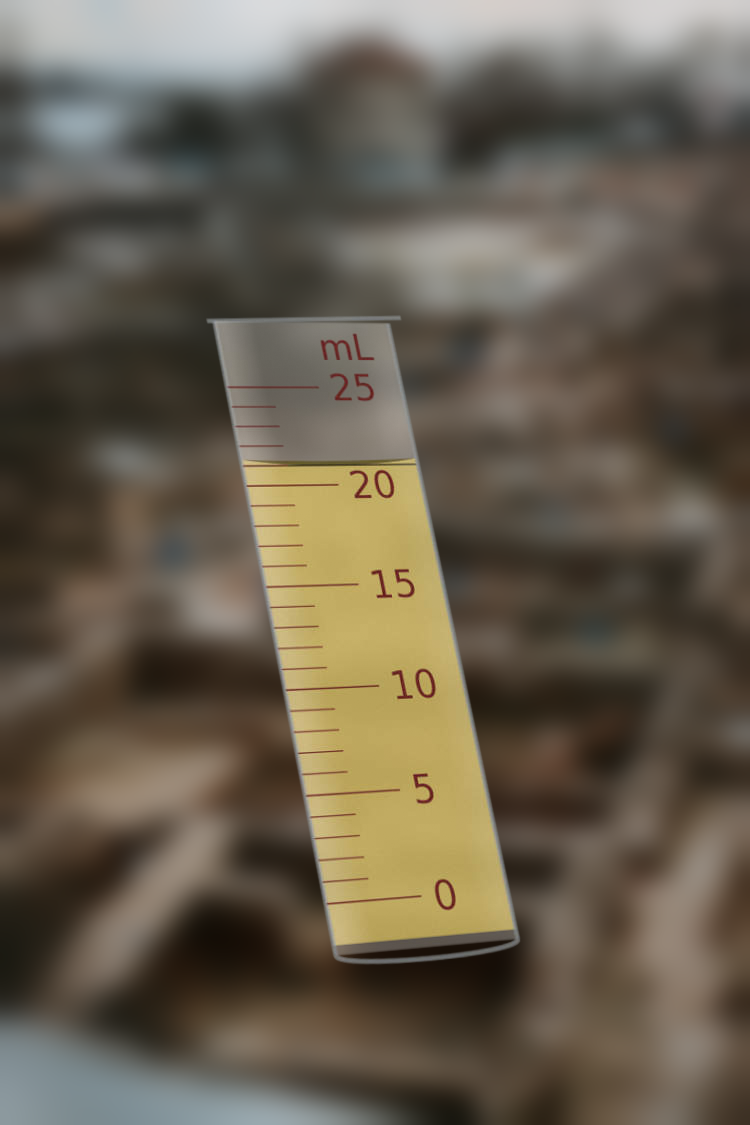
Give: 21 mL
